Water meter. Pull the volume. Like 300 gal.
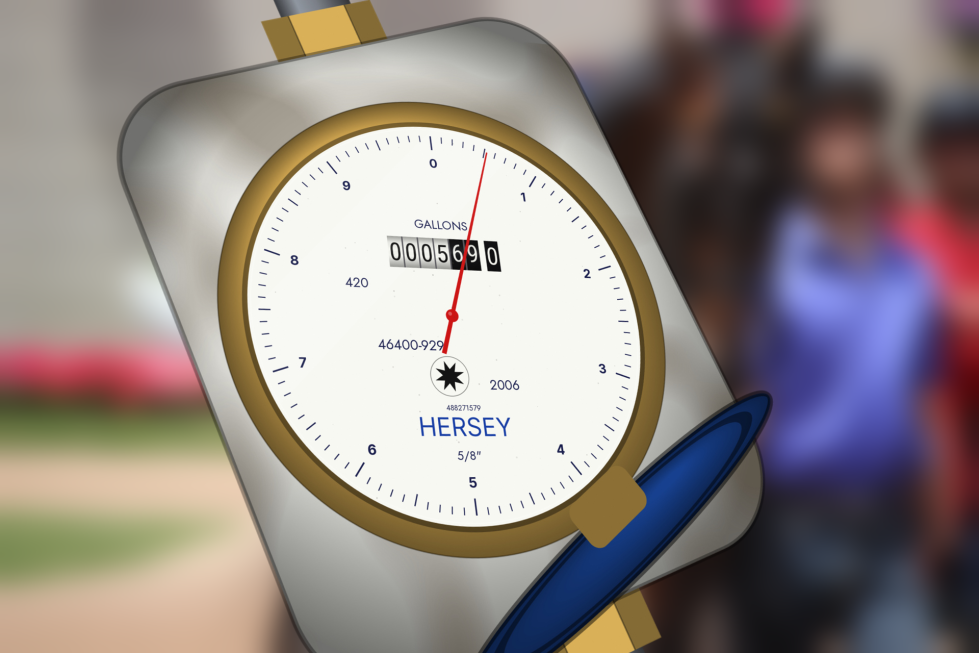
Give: 5690.5 gal
